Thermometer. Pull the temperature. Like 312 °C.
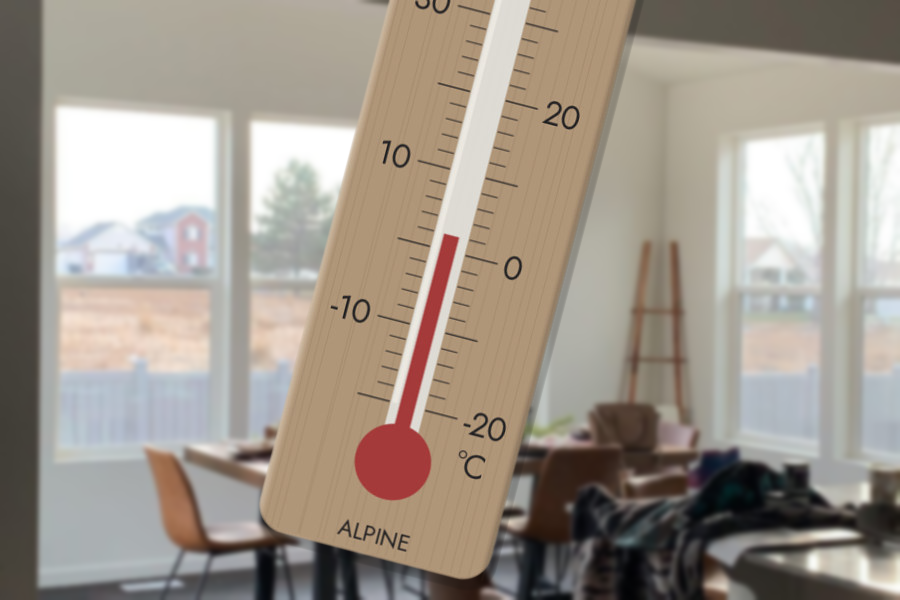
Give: 2 °C
